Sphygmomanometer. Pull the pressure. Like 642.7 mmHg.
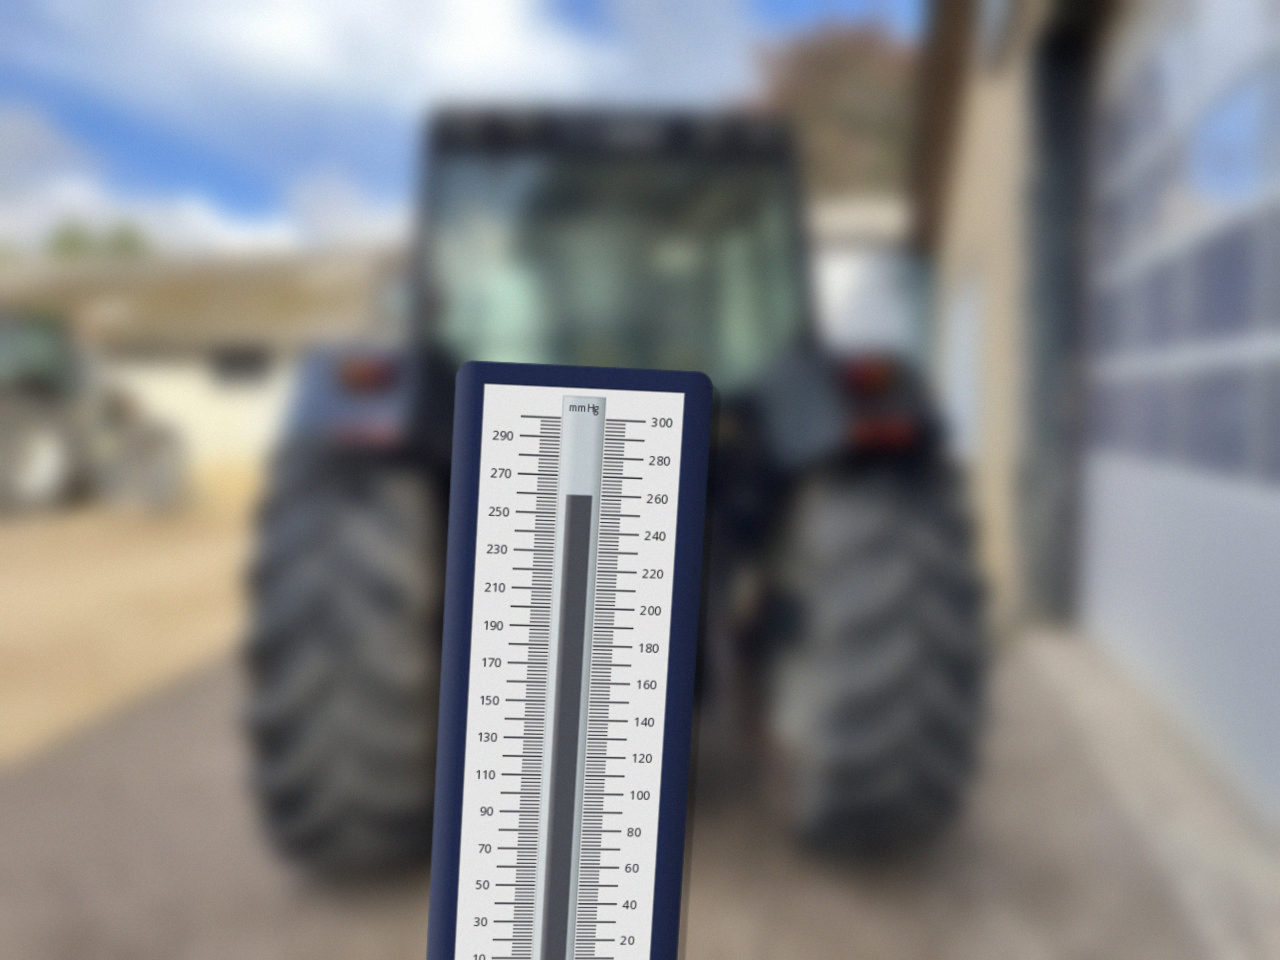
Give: 260 mmHg
